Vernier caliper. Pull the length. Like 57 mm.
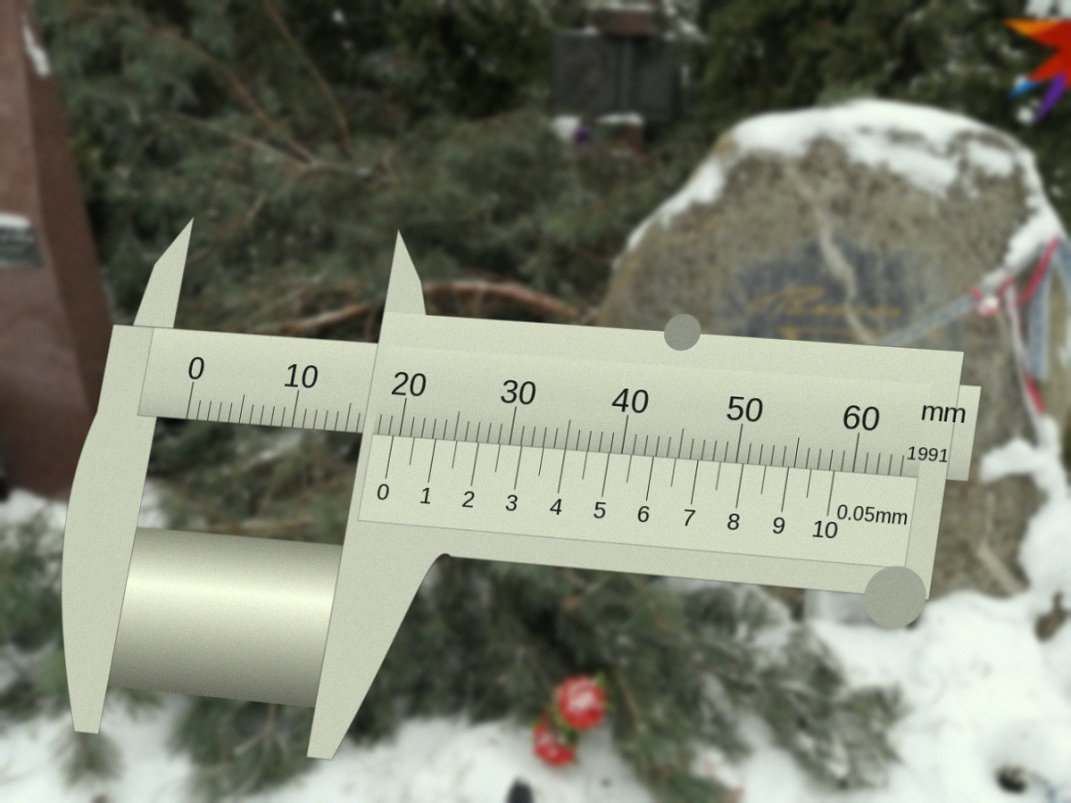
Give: 19.4 mm
